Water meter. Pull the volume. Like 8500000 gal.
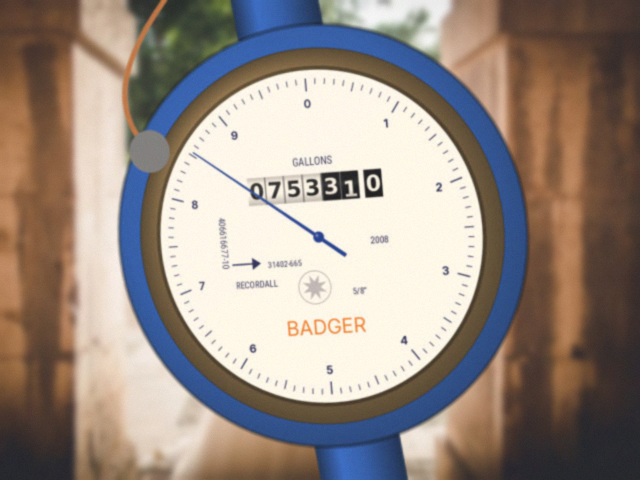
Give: 753308.5 gal
